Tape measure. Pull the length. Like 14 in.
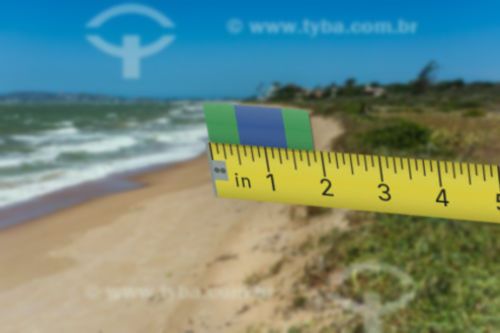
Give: 1.875 in
